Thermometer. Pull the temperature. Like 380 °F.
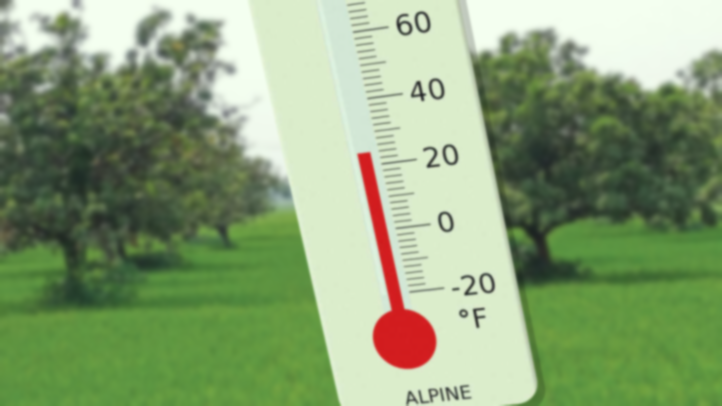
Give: 24 °F
